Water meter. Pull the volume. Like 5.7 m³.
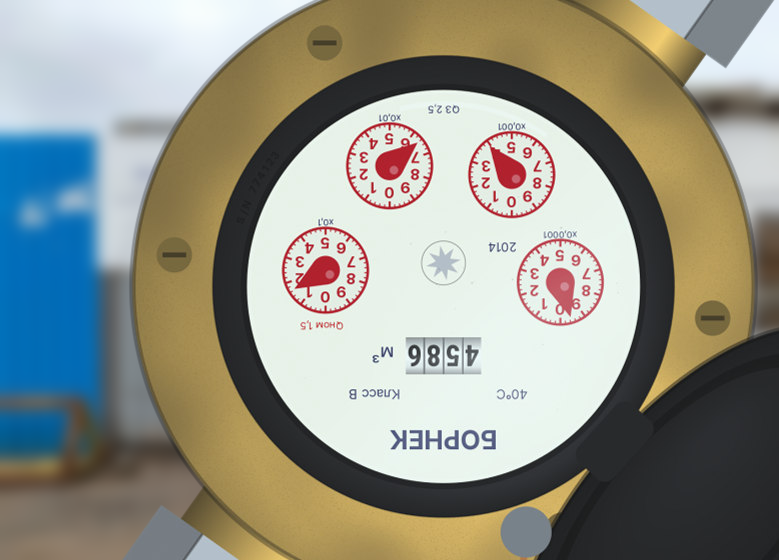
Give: 4586.1639 m³
